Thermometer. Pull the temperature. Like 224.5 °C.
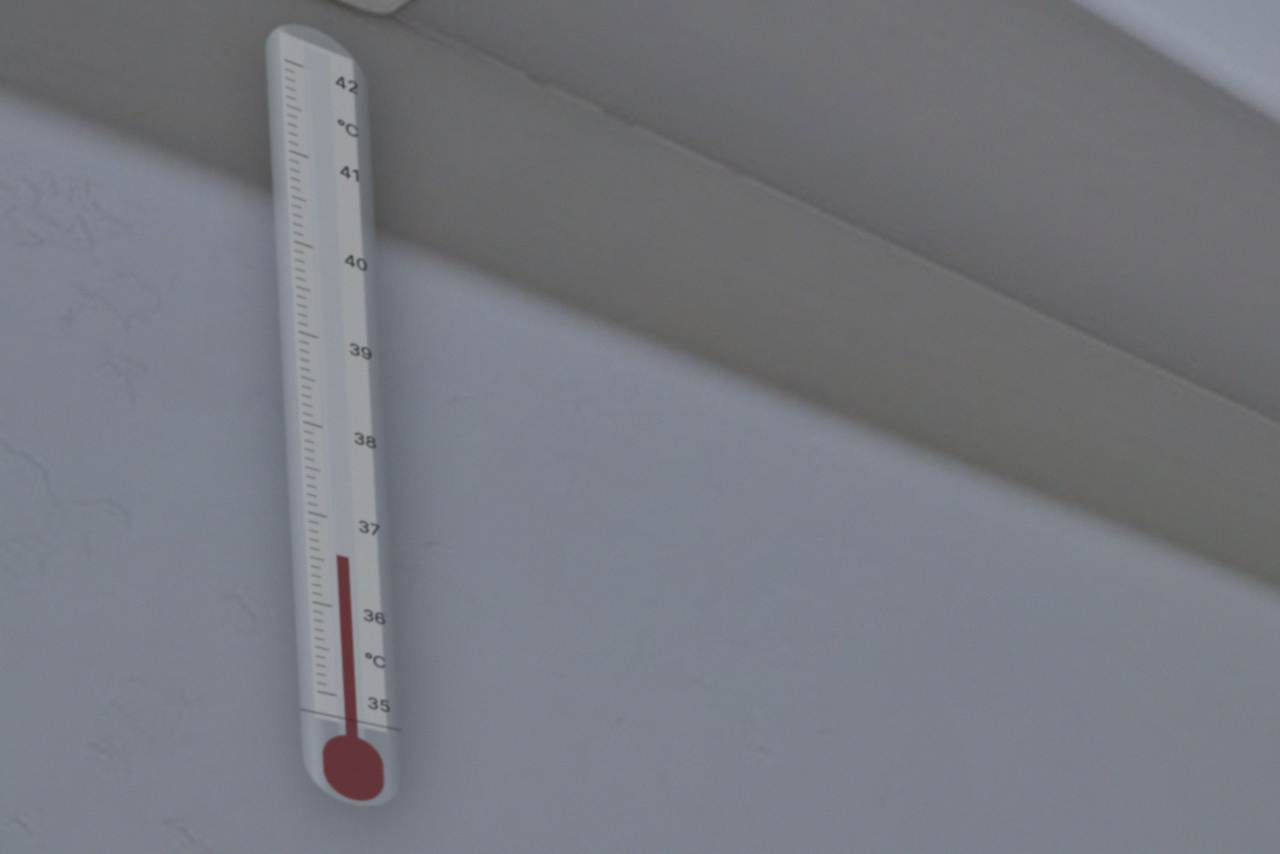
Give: 36.6 °C
